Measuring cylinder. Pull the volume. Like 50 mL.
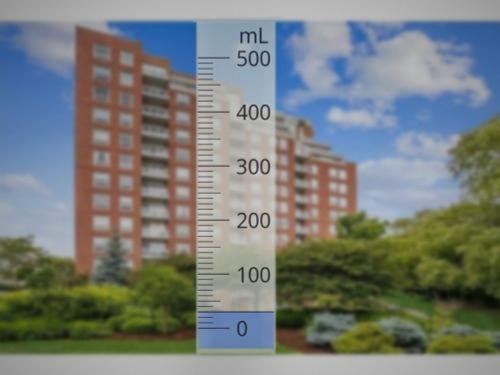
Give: 30 mL
